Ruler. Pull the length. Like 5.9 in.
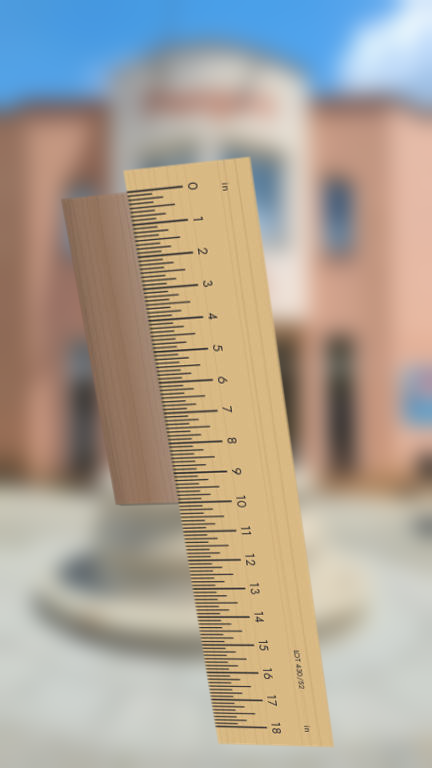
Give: 10 in
